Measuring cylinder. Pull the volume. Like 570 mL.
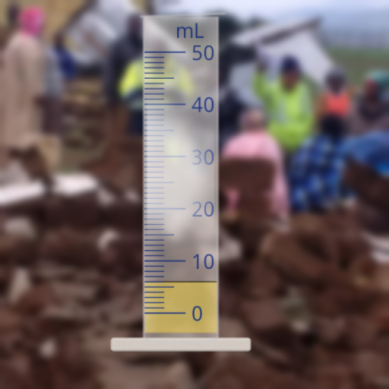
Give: 6 mL
